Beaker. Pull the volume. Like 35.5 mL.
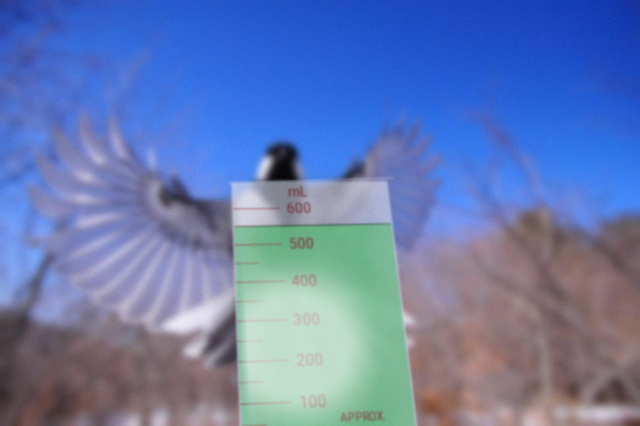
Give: 550 mL
